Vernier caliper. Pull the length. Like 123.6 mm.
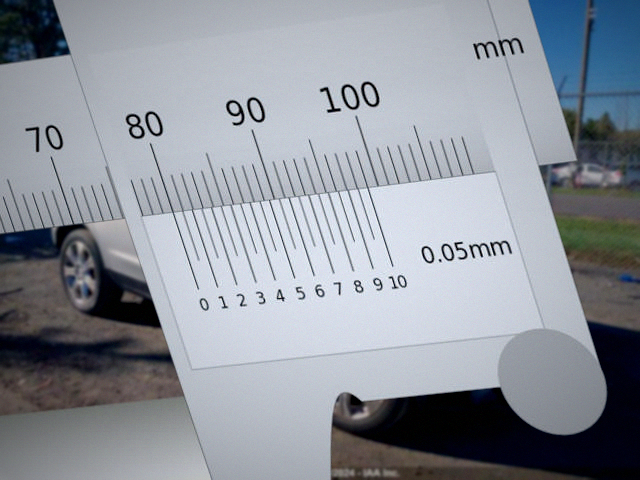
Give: 80.0 mm
